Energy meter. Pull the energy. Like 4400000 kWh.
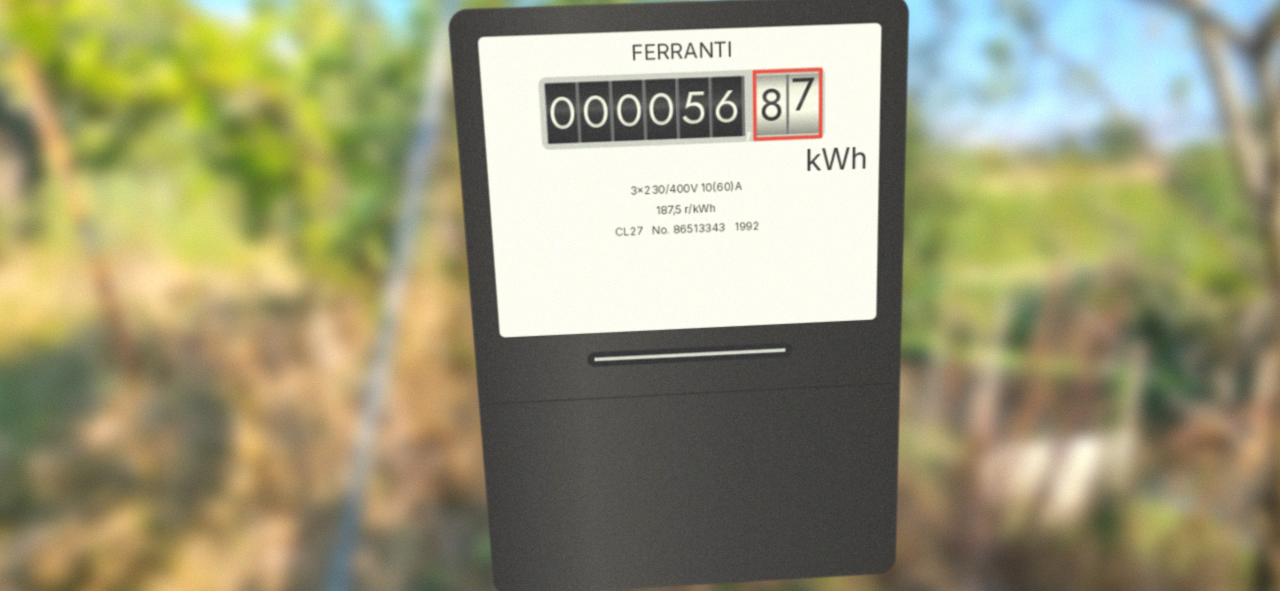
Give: 56.87 kWh
